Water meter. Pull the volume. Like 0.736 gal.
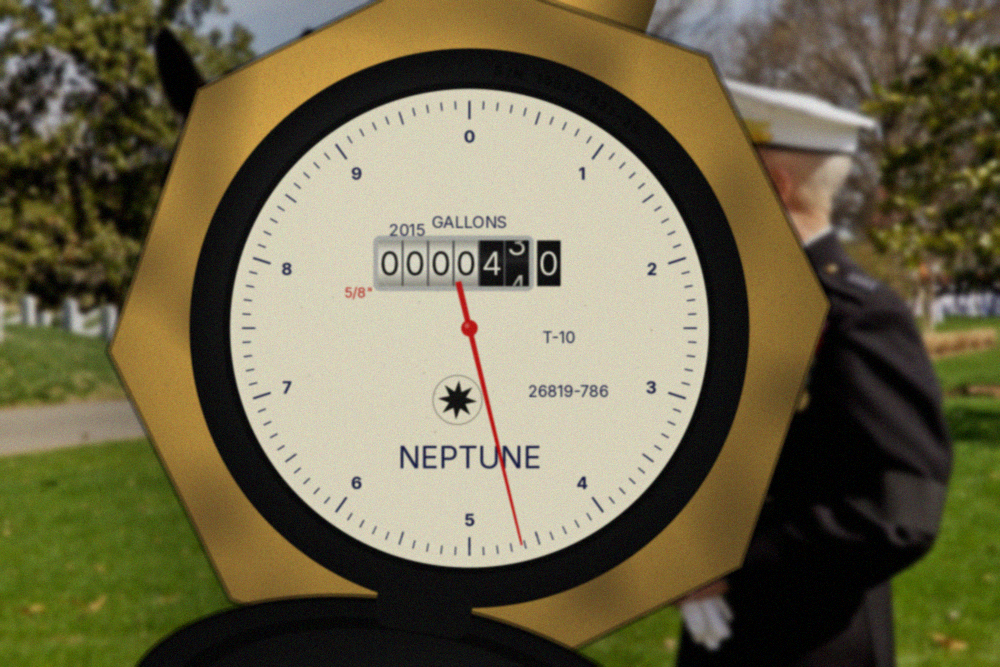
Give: 434.6 gal
